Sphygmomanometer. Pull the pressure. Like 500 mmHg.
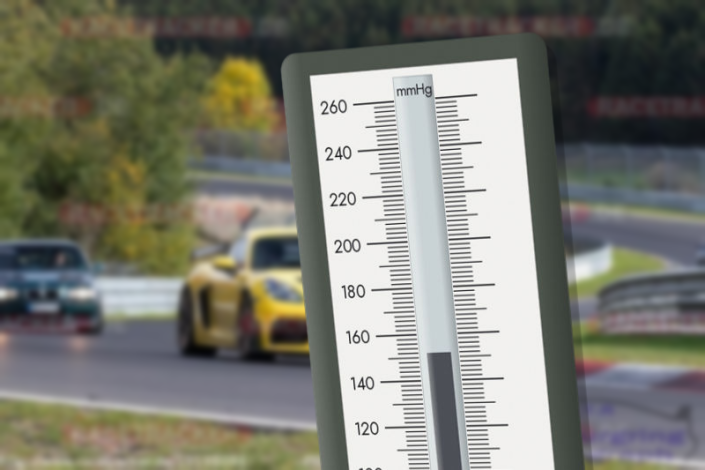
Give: 152 mmHg
